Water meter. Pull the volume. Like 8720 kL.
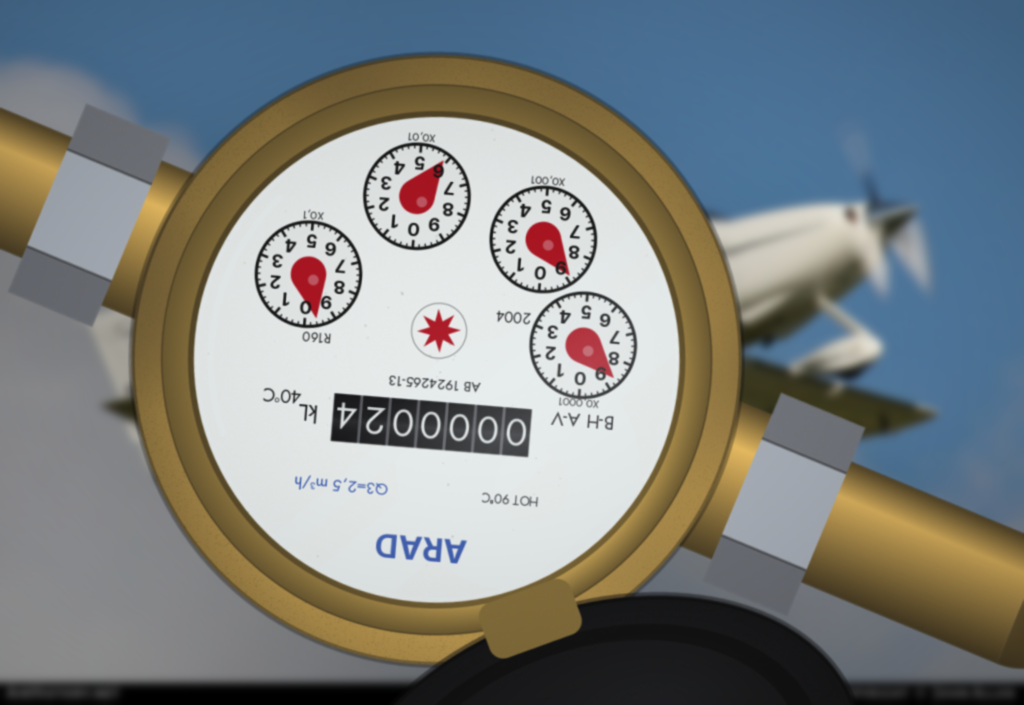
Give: 23.9588 kL
